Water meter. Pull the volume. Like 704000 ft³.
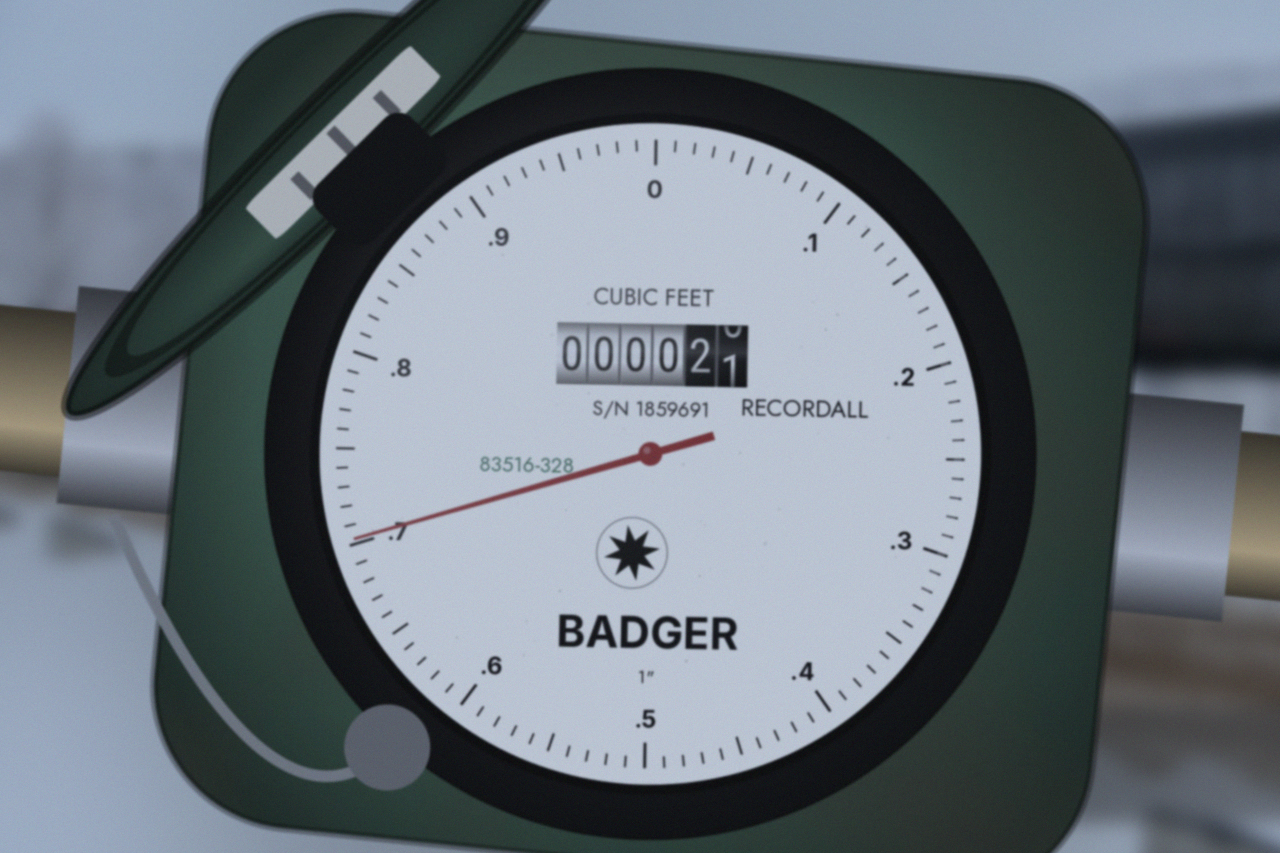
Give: 20.70 ft³
